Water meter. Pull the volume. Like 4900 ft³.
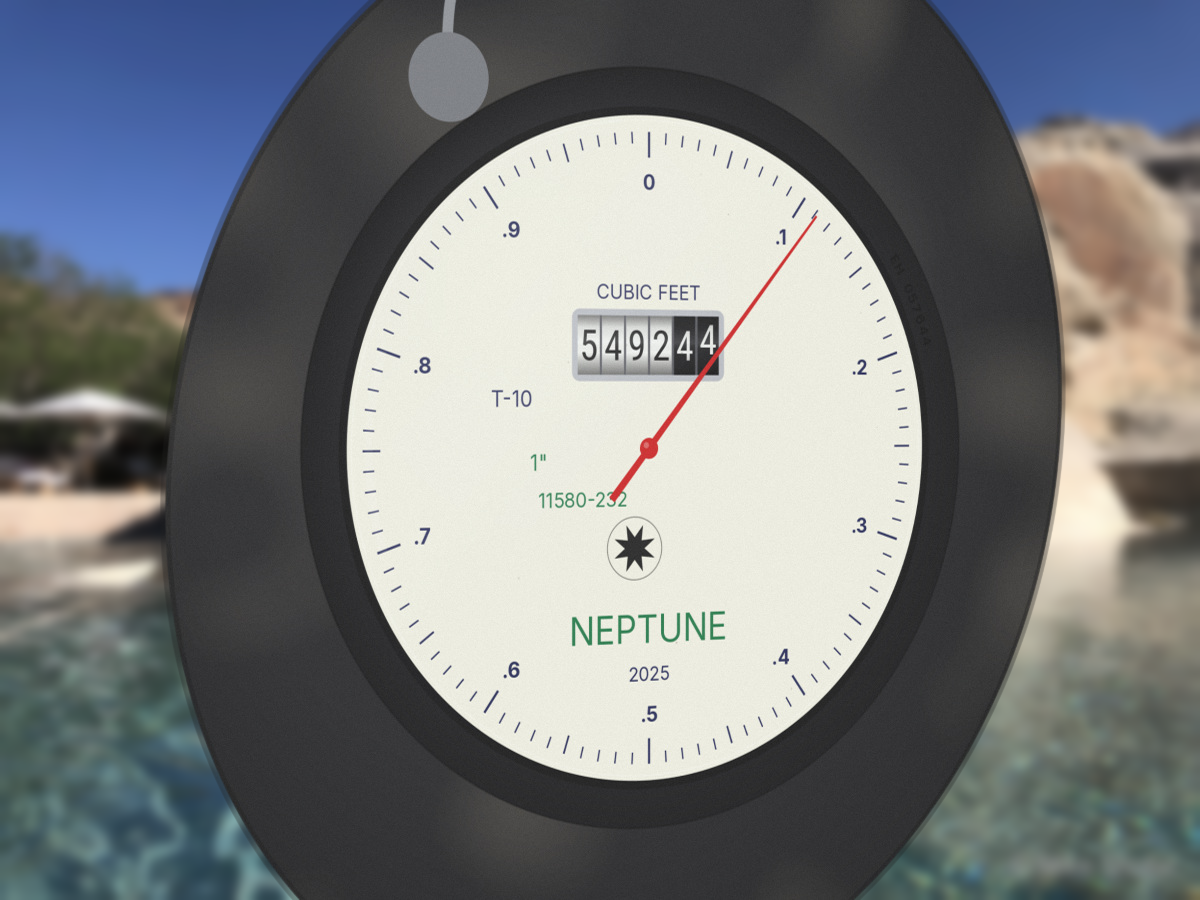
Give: 549244.11 ft³
